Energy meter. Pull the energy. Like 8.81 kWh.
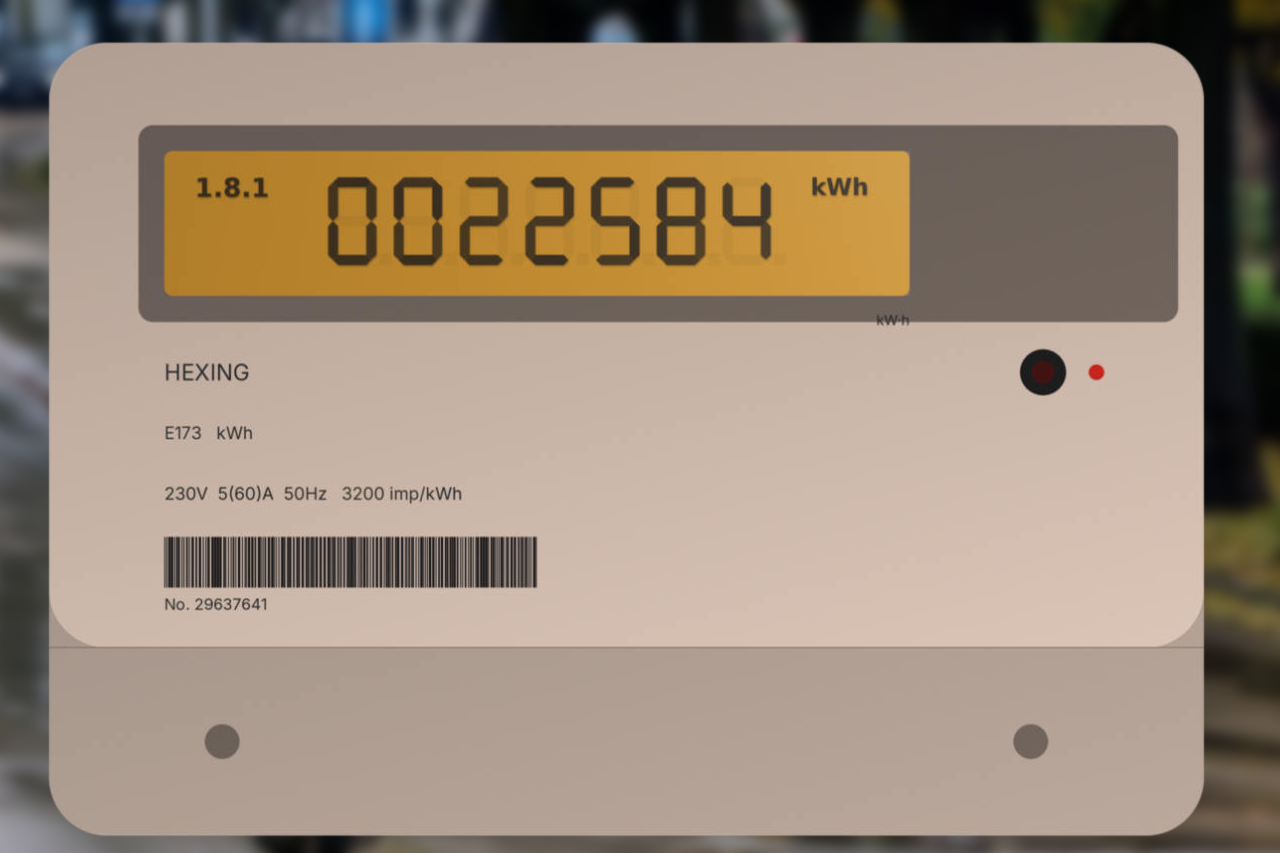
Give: 22584 kWh
